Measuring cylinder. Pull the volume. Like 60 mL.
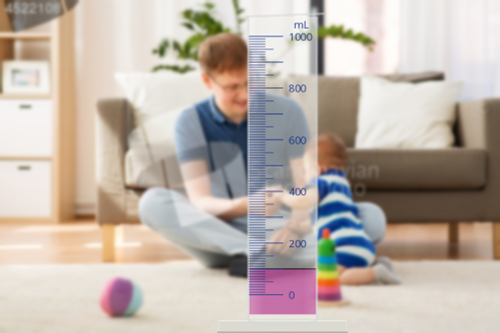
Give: 100 mL
